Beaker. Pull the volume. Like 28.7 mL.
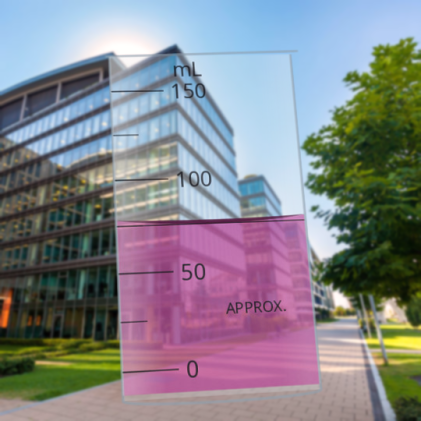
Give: 75 mL
